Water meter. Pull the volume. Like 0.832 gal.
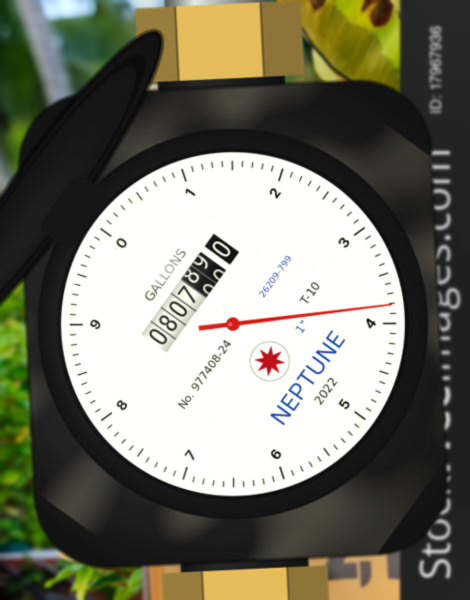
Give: 807893.8 gal
